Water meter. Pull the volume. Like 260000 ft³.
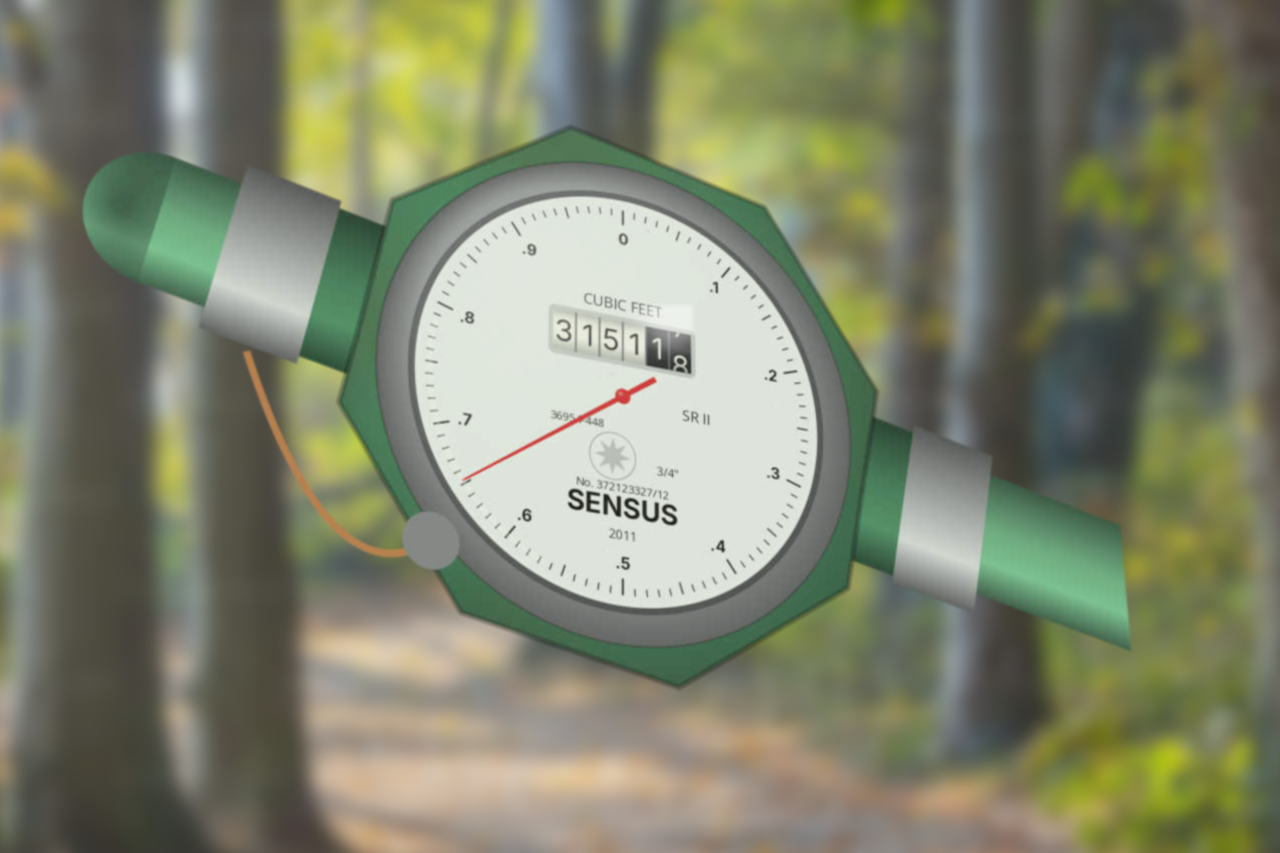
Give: 315117.65 ft³
